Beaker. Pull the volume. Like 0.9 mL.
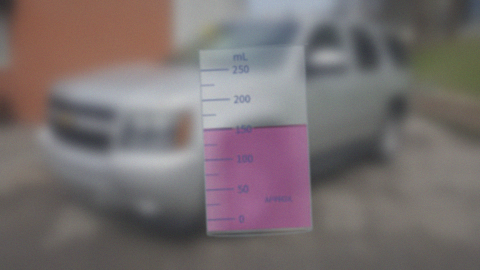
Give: 150 mL
